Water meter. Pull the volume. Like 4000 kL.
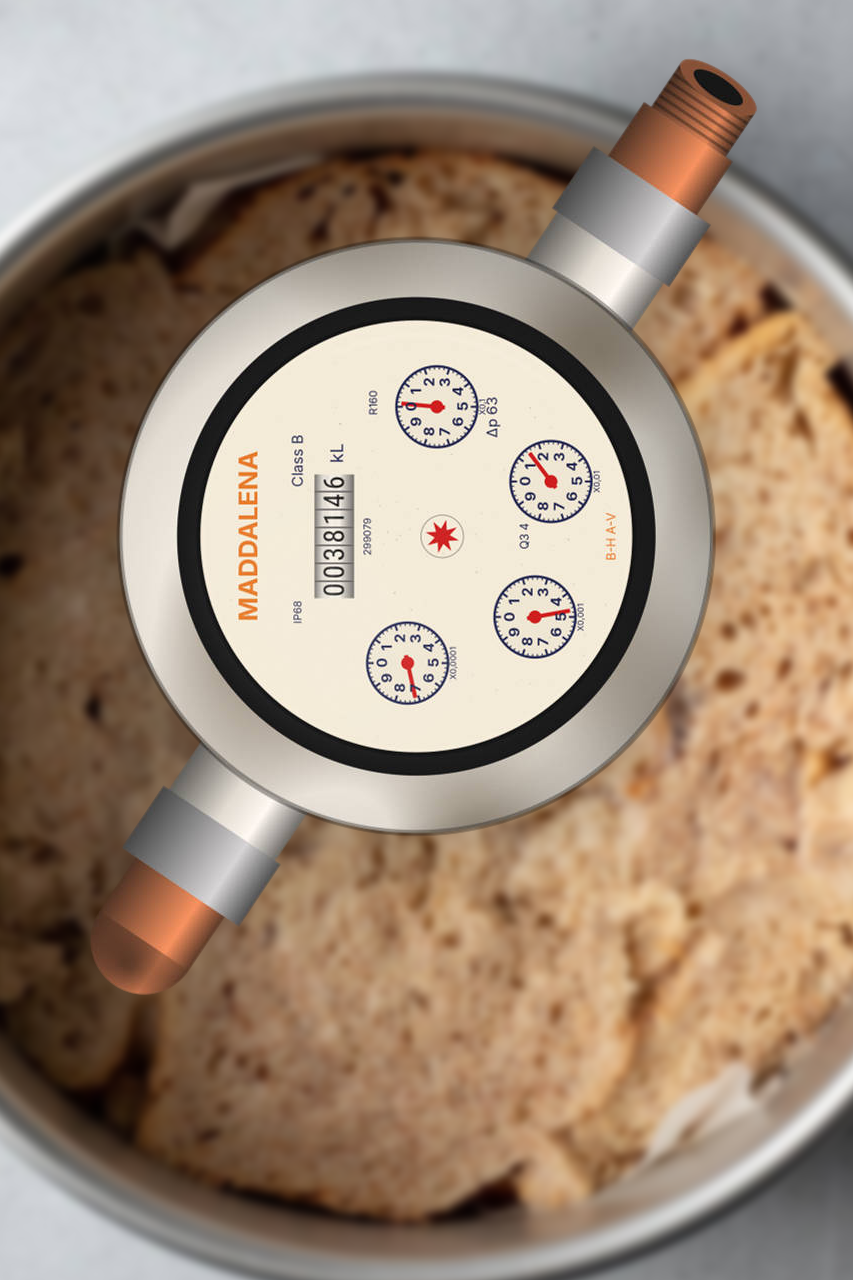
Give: 38146.0147 kL
